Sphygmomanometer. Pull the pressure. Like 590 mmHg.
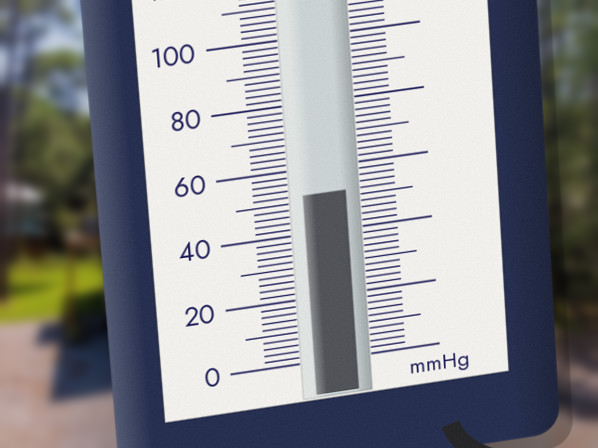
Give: 52 mmHg
